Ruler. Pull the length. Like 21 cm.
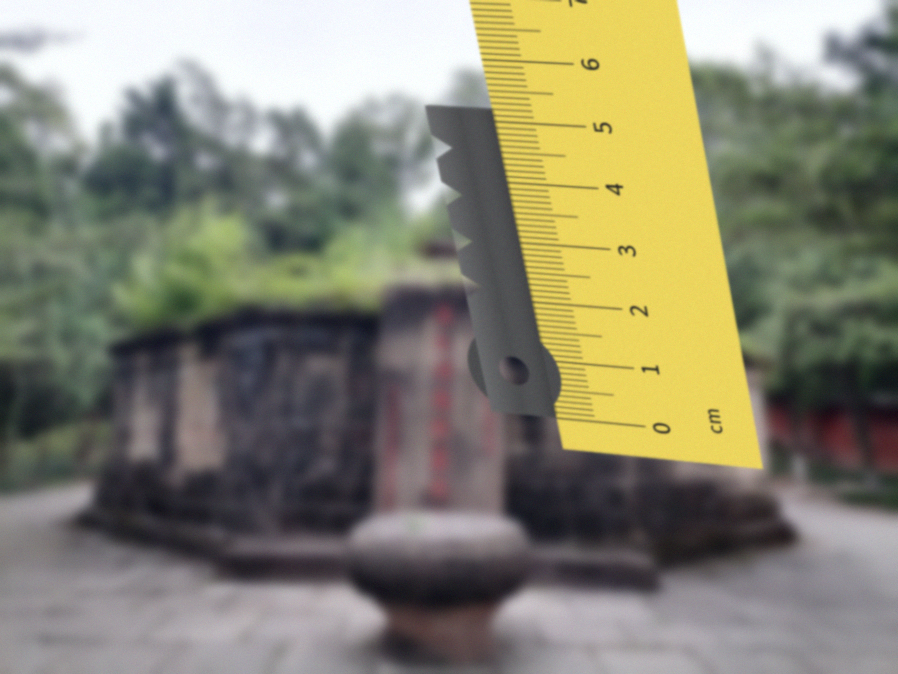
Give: 5.2 cm
